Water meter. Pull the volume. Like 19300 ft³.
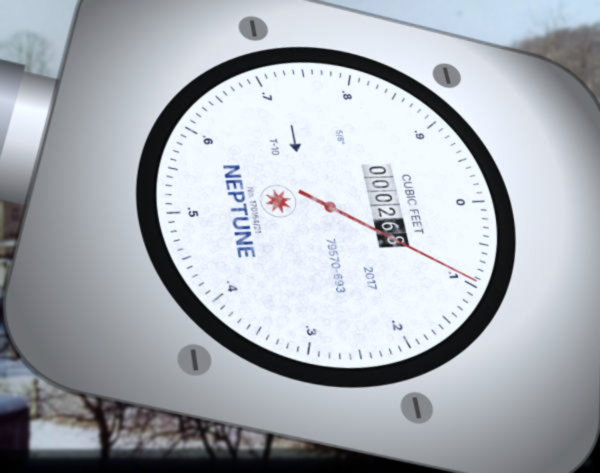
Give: 268.09 ft³
